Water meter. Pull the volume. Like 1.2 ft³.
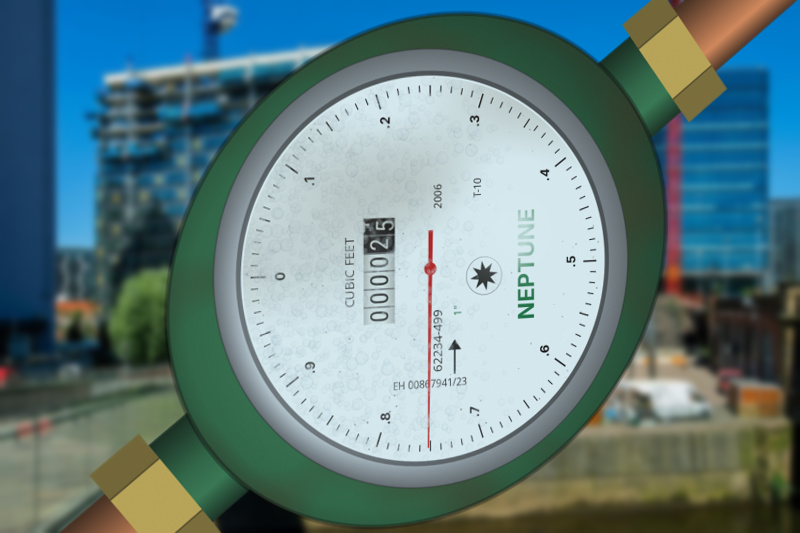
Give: 24.75 ft³
